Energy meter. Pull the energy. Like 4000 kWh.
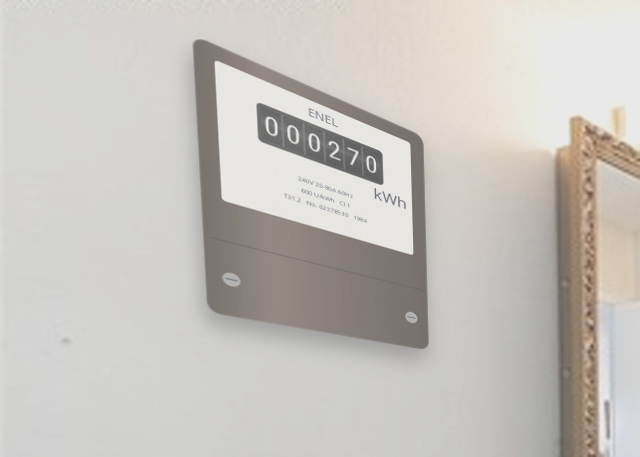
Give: 270 kWh
